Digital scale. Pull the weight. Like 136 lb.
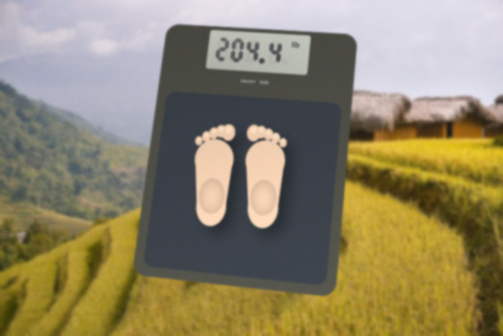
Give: 204.4 lb
